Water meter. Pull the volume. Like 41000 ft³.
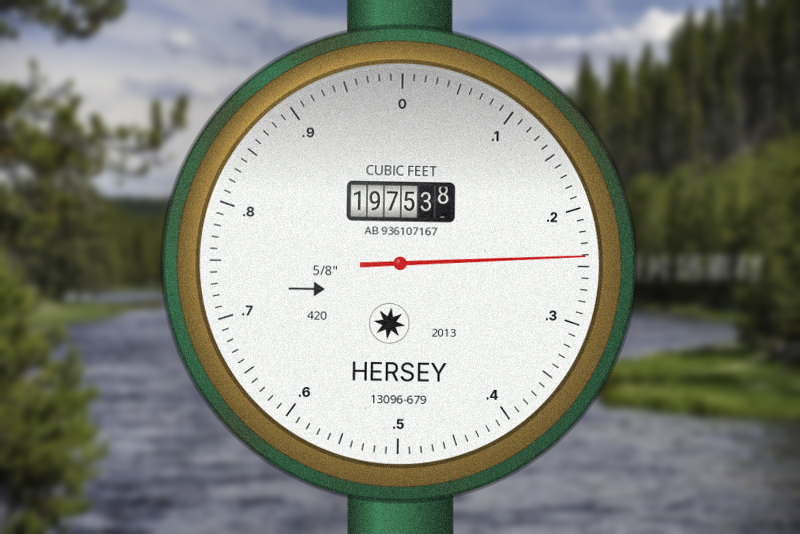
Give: 197538.24 ft³
